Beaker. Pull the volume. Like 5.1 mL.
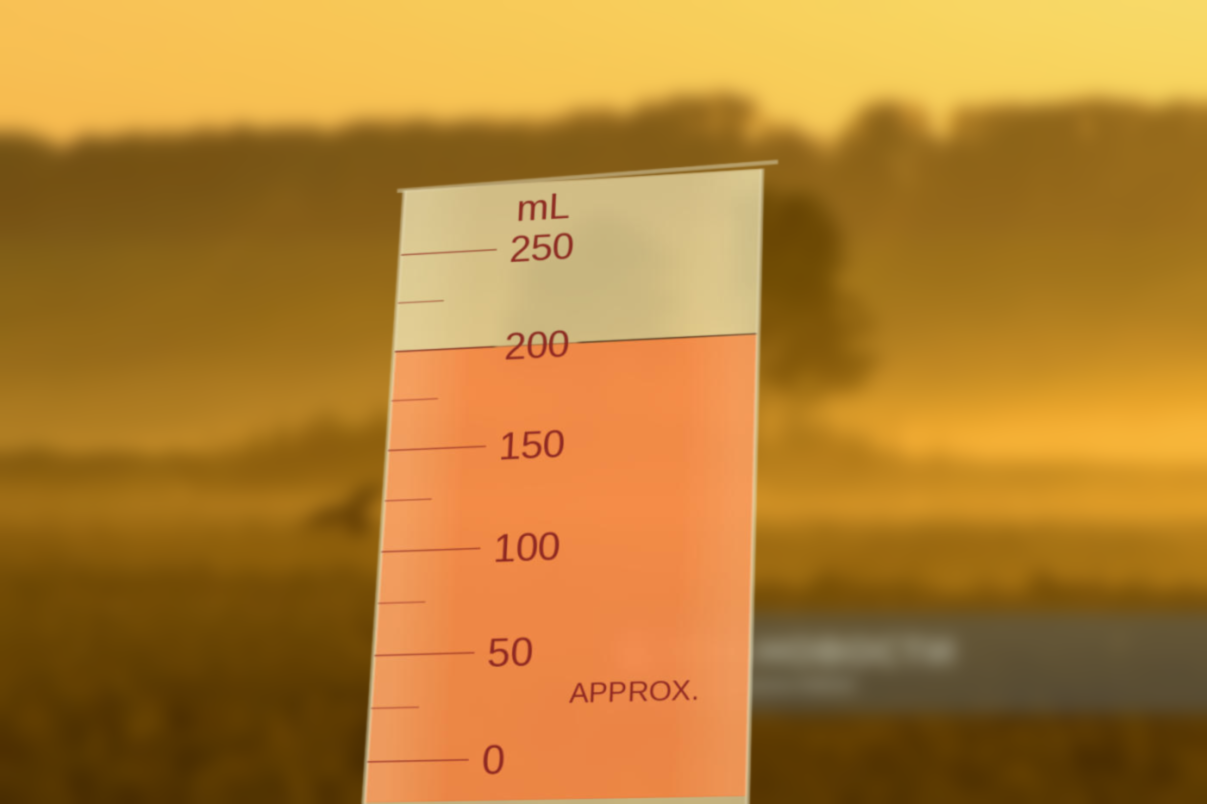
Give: 200 mL
